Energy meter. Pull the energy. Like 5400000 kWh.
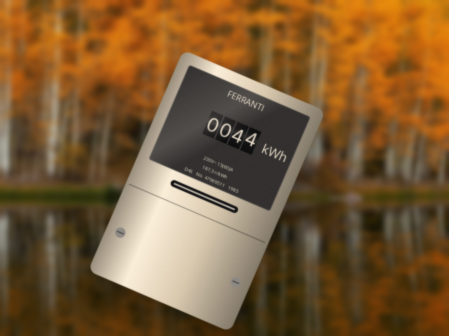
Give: 44 kWh
